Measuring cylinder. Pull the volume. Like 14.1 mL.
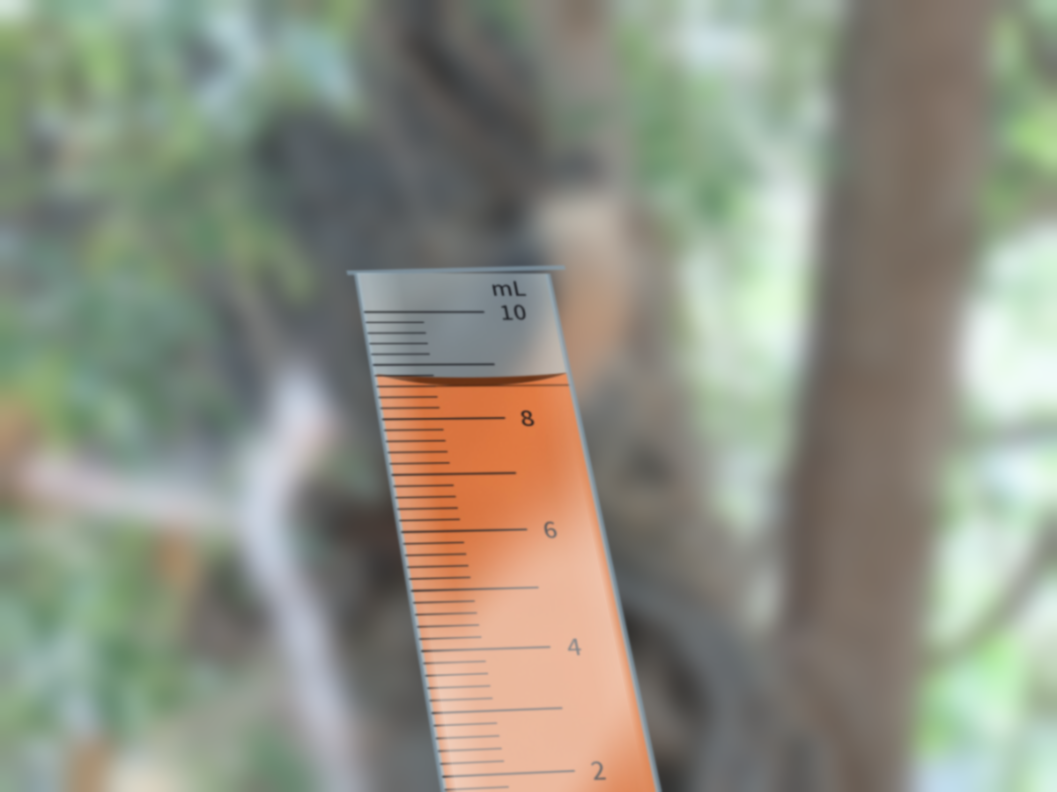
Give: 8.6 mL
